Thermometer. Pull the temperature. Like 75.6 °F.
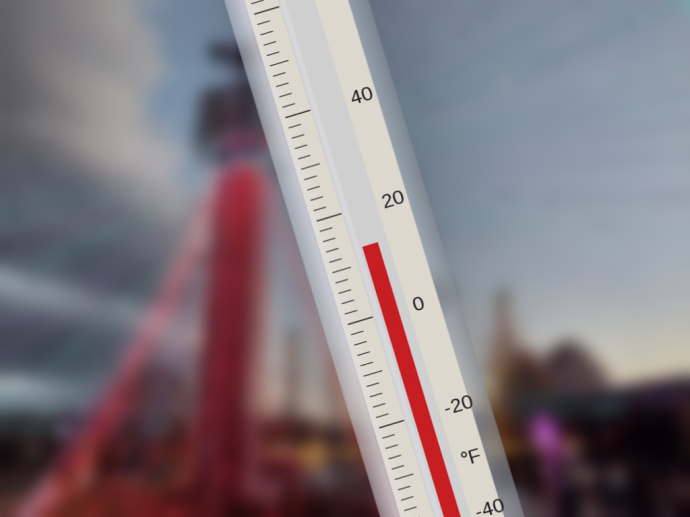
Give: 13 °F
